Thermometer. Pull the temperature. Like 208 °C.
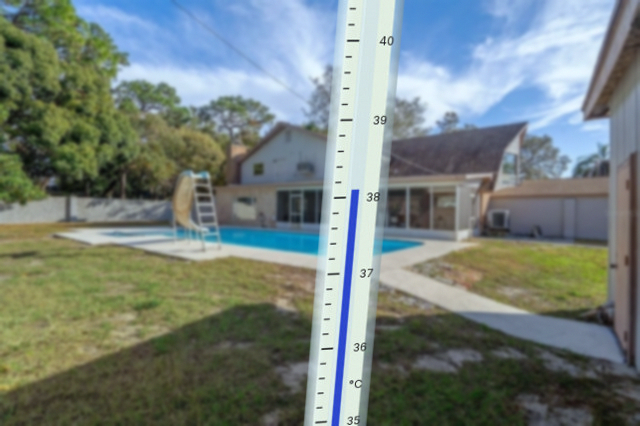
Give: 38.1 °C
